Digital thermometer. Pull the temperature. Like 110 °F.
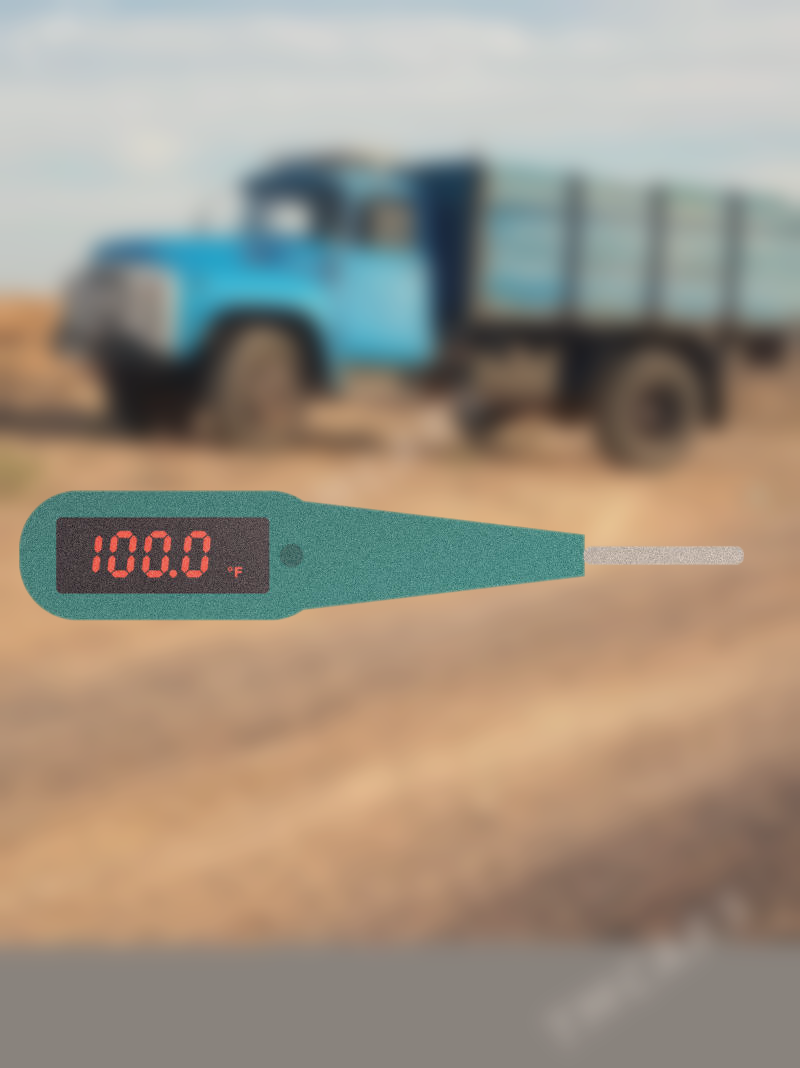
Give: 100.0 °F
